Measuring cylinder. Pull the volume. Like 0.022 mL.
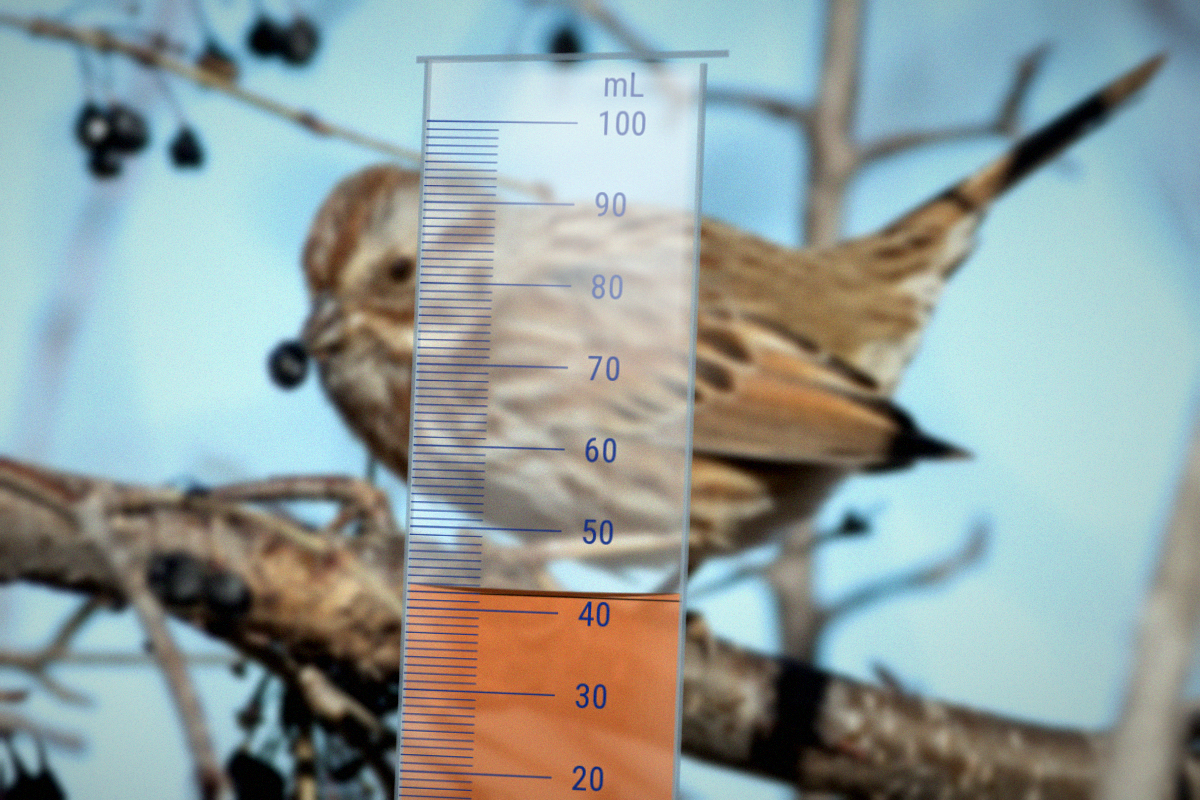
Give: 42 mL
